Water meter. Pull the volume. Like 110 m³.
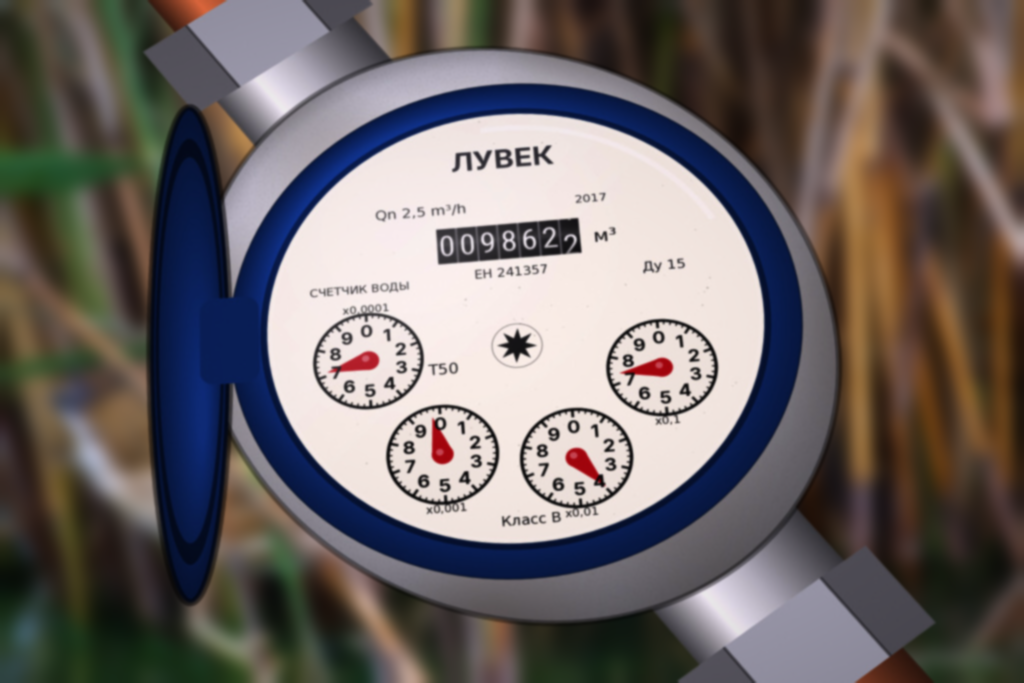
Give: 98621.7397 m³
